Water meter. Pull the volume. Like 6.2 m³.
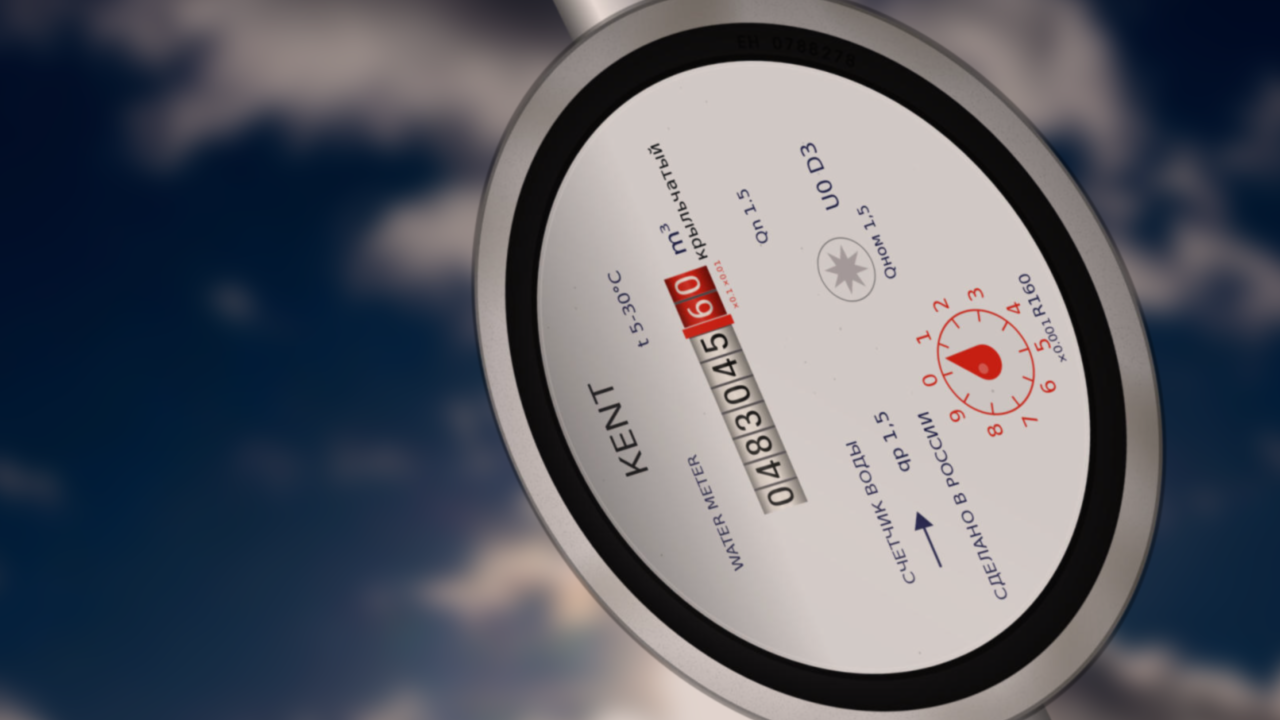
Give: 483045.600 m³
